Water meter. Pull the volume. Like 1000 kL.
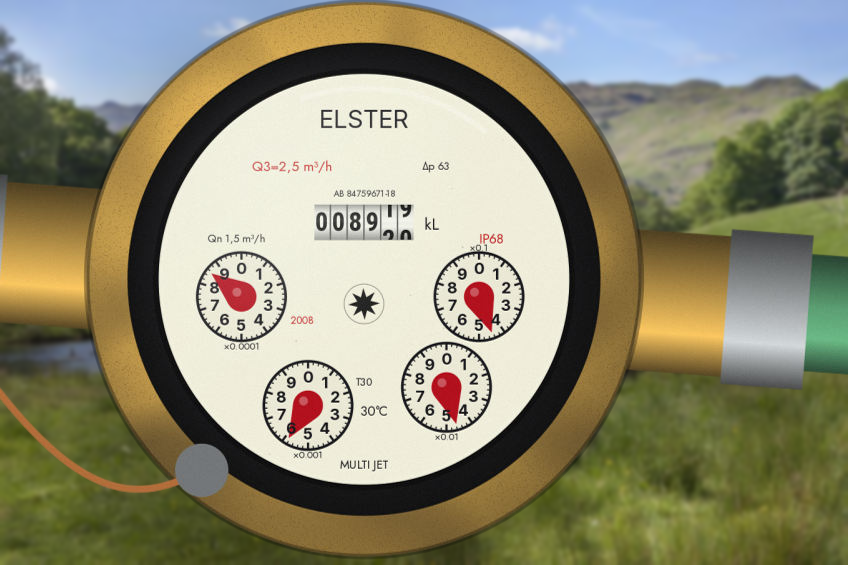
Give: 8919.4458 kL
